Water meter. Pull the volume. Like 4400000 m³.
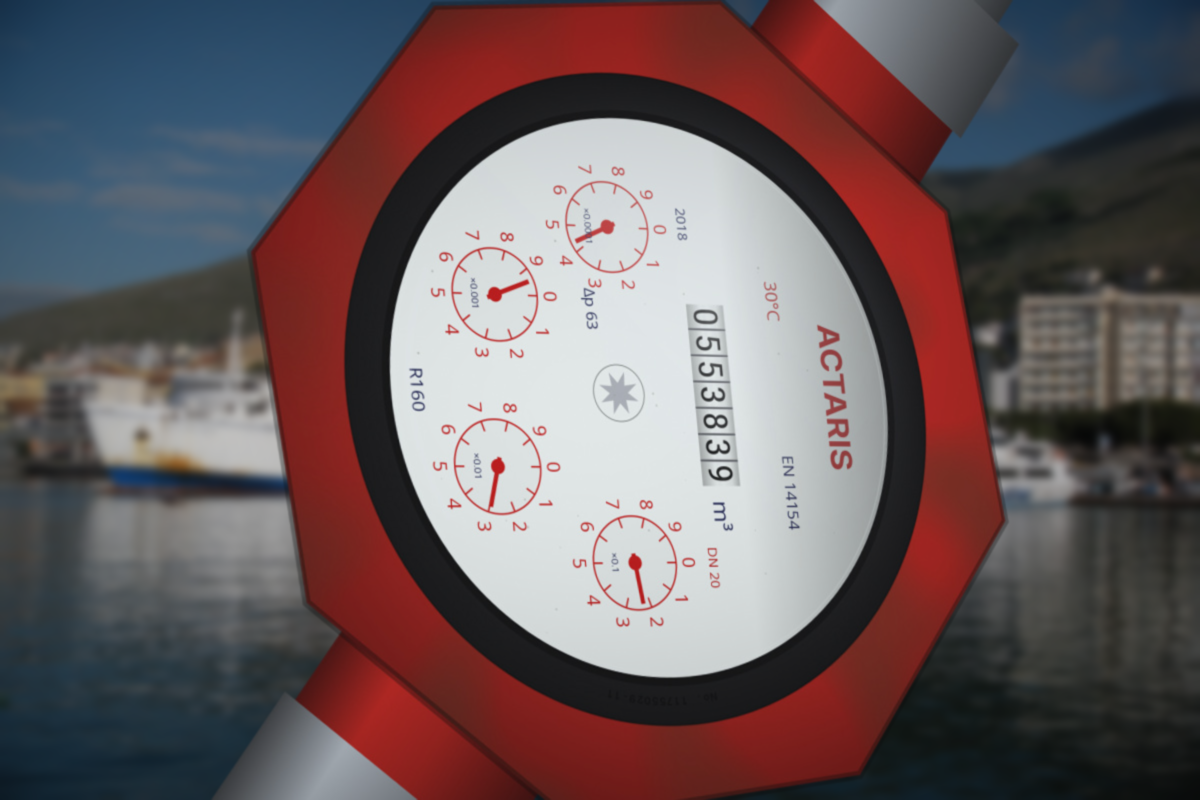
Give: 553839.2294 m³
